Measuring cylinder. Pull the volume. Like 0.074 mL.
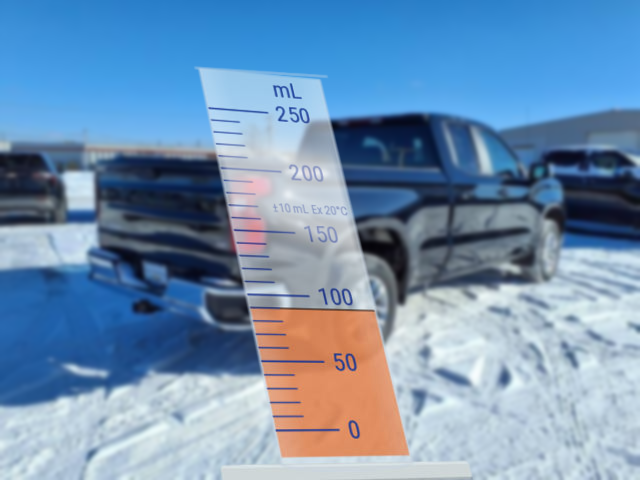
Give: 90 mL
